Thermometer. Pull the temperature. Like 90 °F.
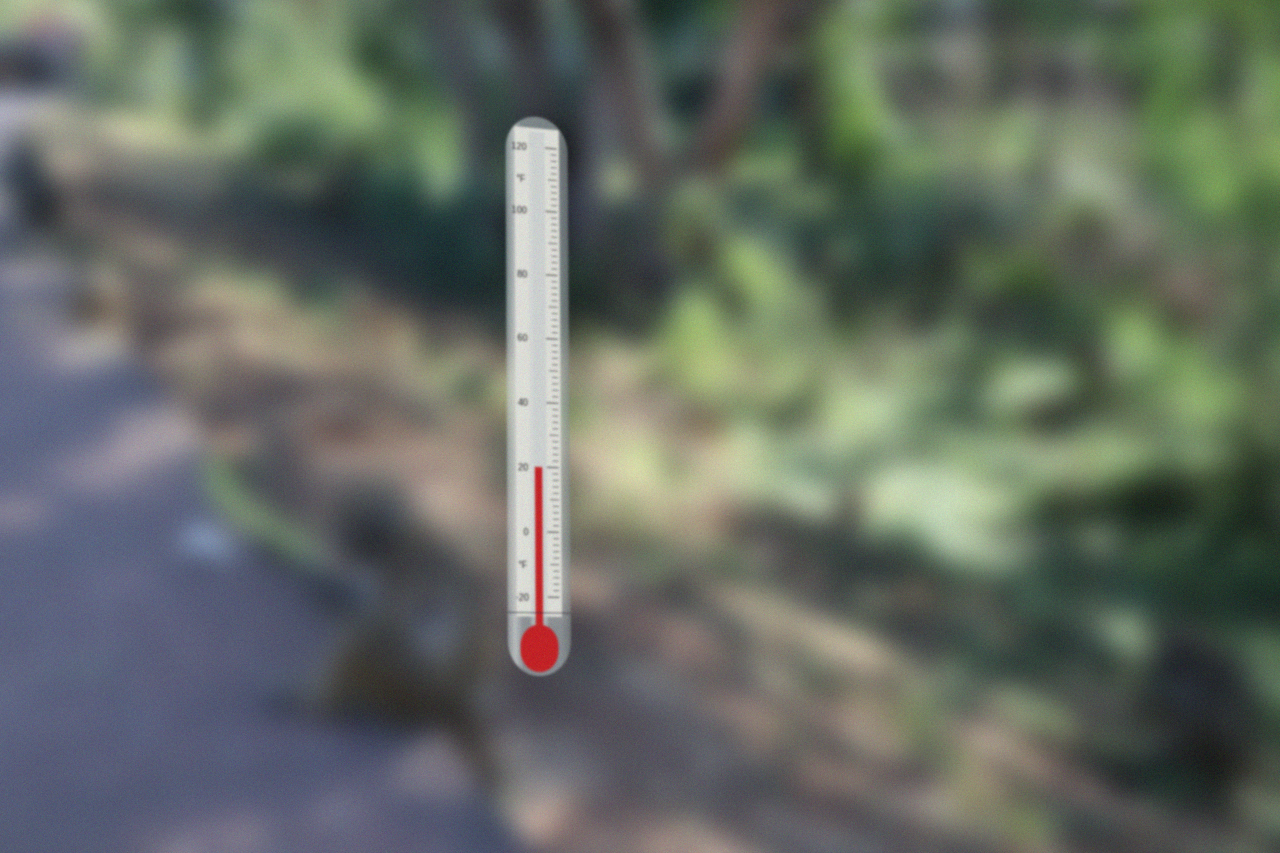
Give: 20 °F
